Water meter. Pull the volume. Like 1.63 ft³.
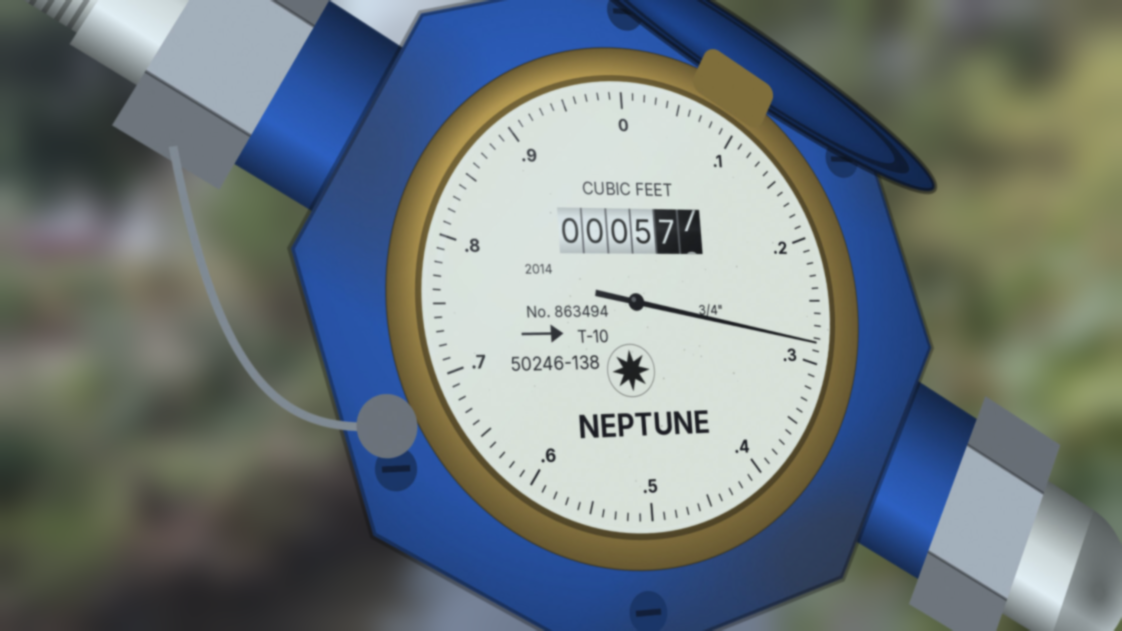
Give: 577.28 ft³
